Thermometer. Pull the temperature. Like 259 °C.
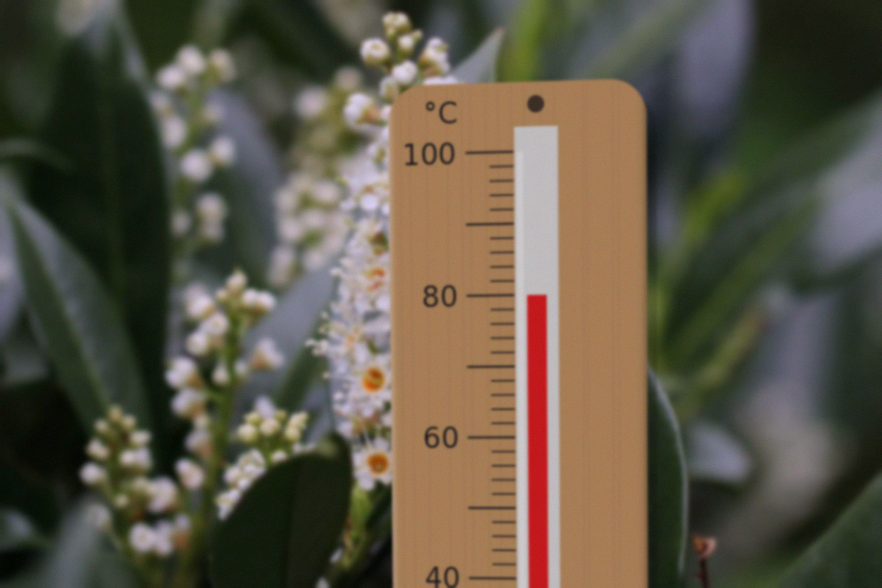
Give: 80 °C
